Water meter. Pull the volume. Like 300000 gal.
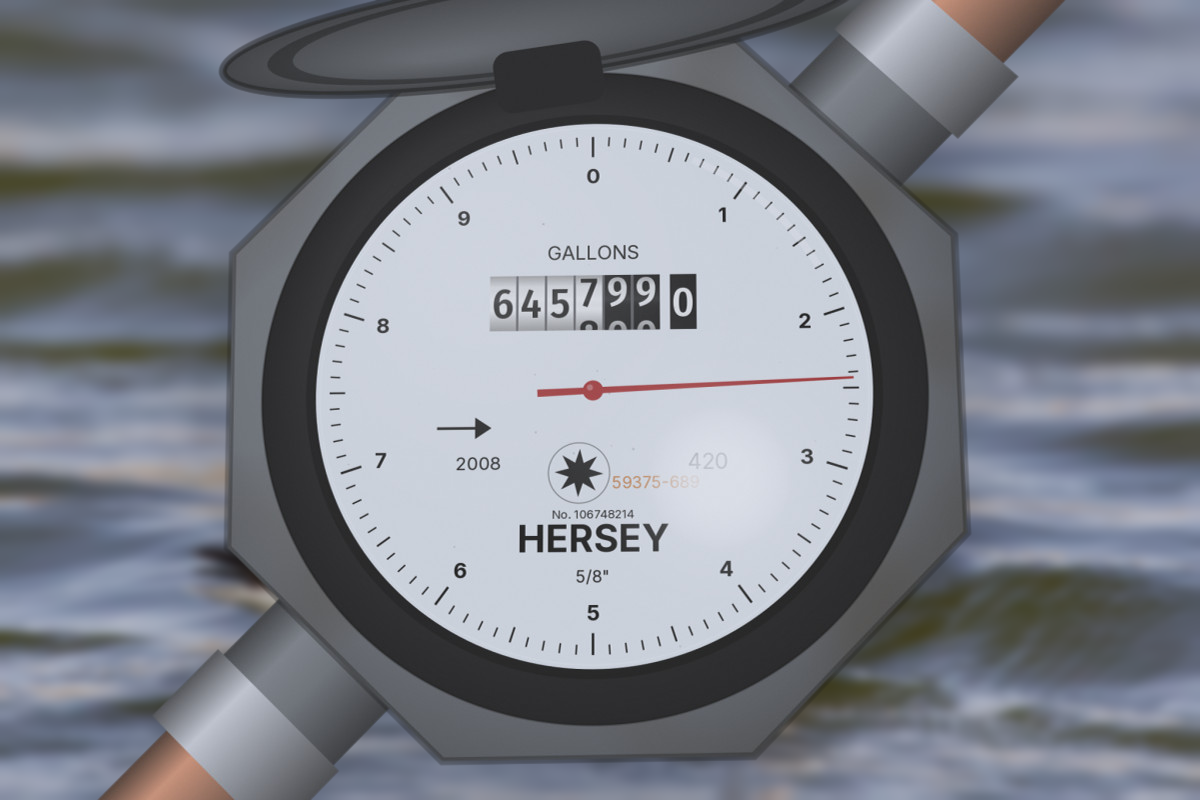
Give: 6457992.4 gal
